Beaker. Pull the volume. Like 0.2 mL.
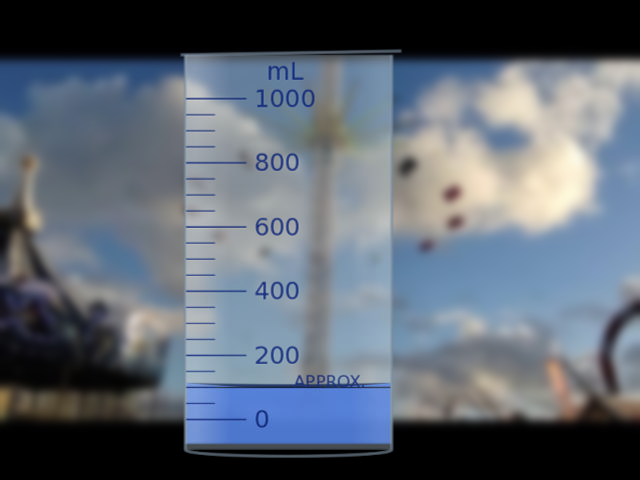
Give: 100 mL
